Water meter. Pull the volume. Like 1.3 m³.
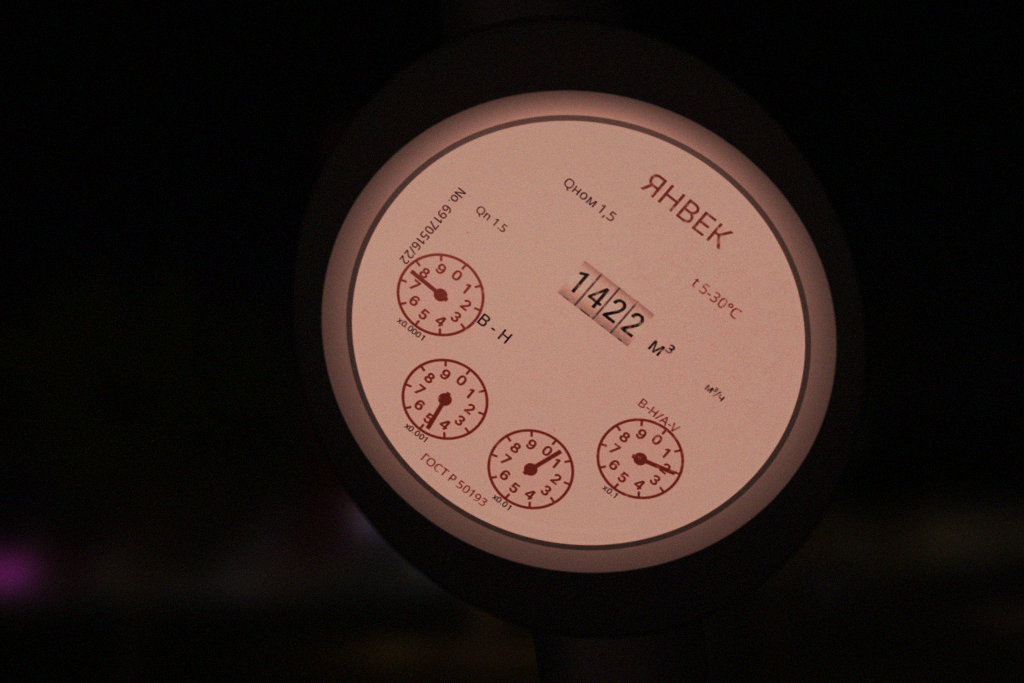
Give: 1422.2047 m³
